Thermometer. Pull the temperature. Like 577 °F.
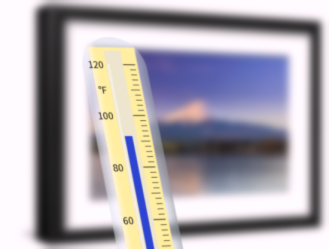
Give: 92 °F
